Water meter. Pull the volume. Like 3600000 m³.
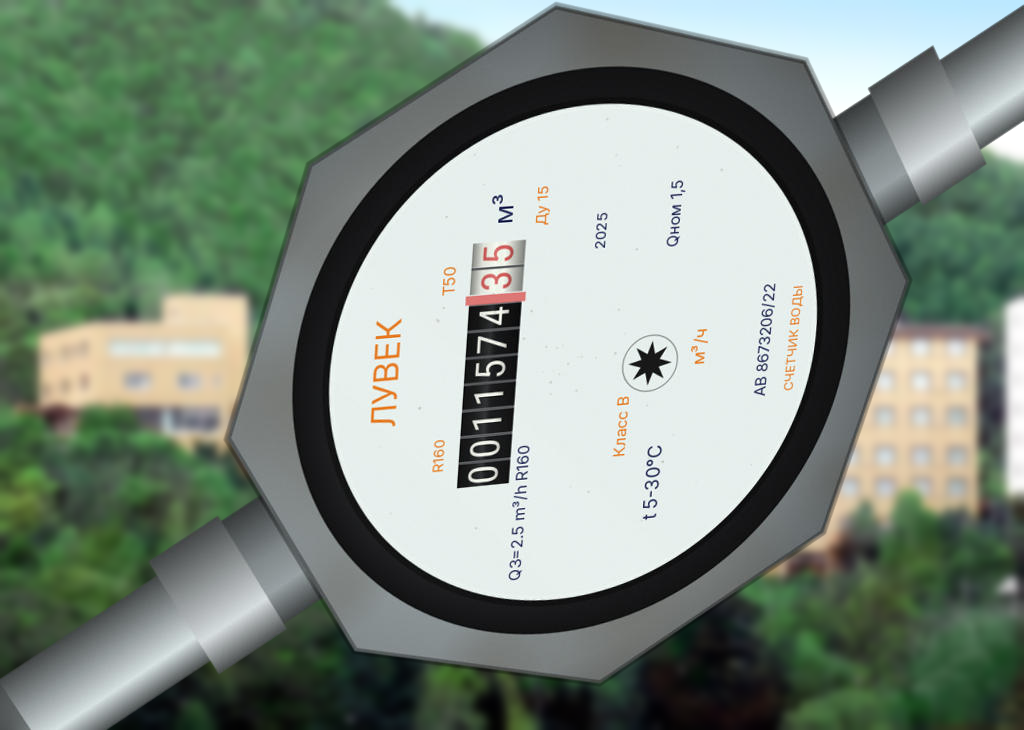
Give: 11574.35 m³
